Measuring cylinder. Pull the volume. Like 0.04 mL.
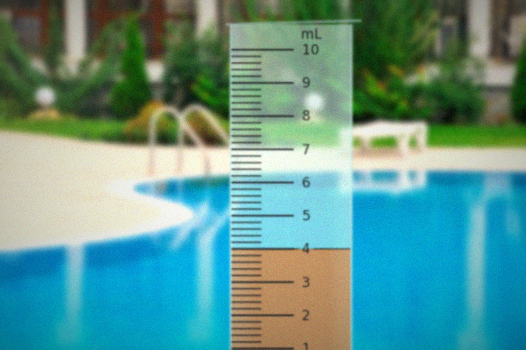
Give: 4 mL
